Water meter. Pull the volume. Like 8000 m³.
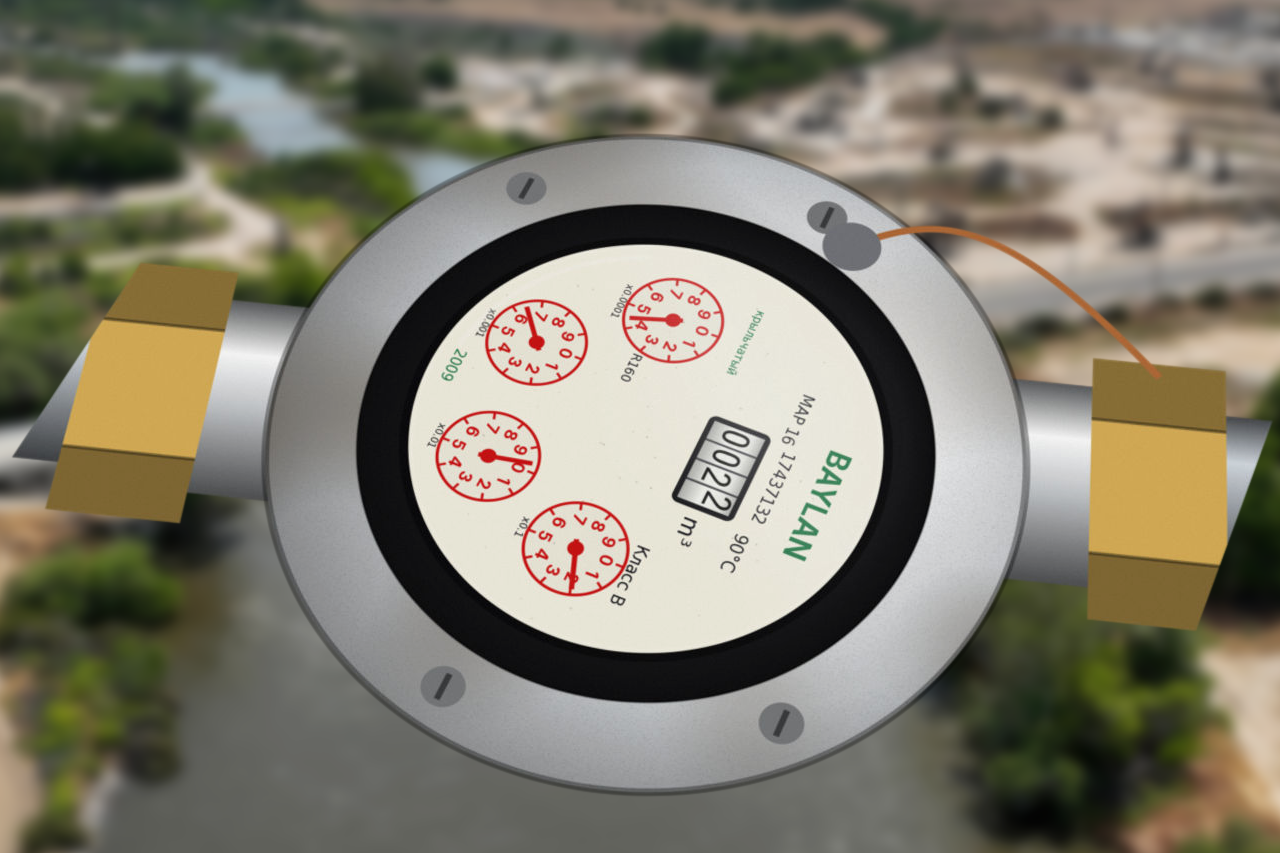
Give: 22.1964 m³
